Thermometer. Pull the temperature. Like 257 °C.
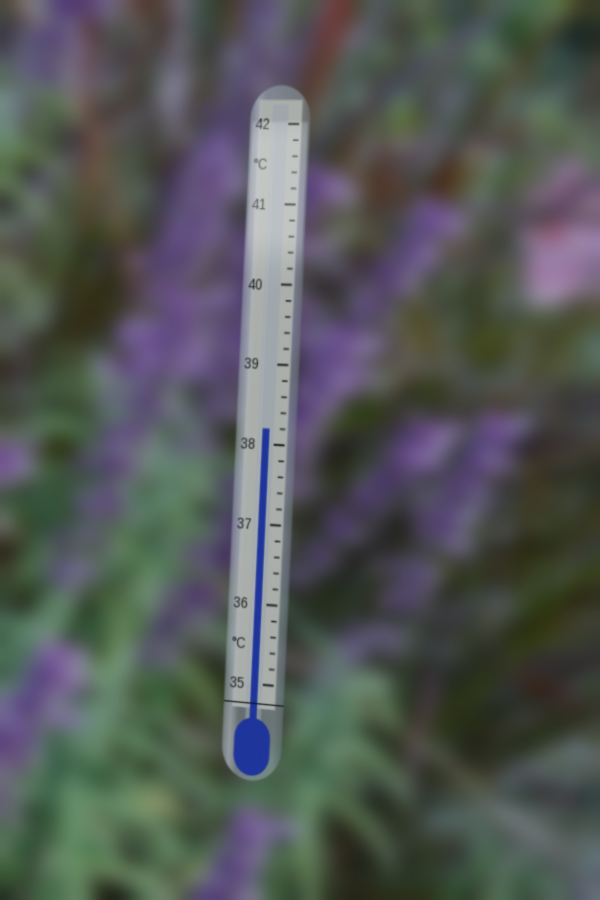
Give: 38.2 °C
